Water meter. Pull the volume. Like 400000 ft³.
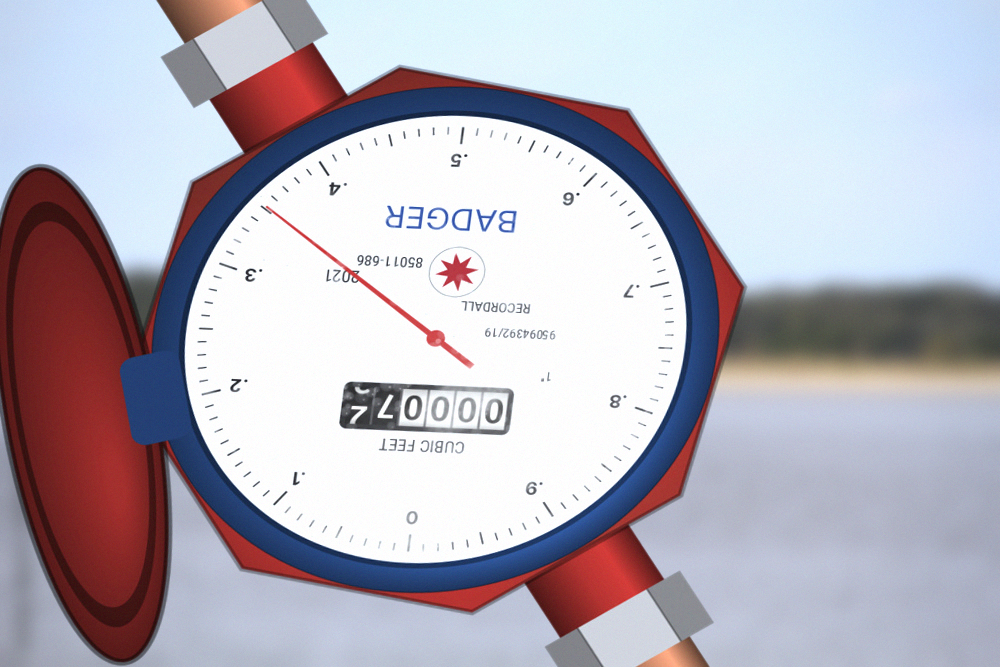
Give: 72.35 ft³
